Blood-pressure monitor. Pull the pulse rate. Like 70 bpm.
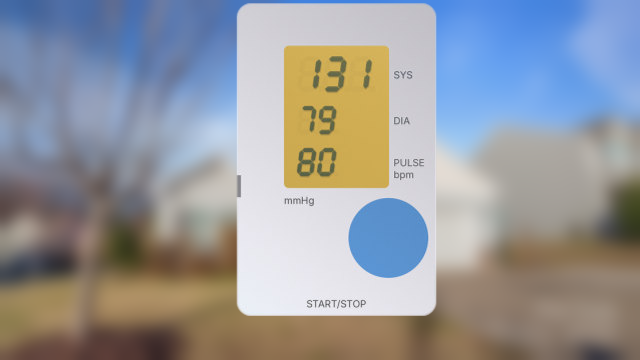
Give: 80 bpm
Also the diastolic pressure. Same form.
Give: 79 mmHg
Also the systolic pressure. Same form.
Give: 131 mmHg
